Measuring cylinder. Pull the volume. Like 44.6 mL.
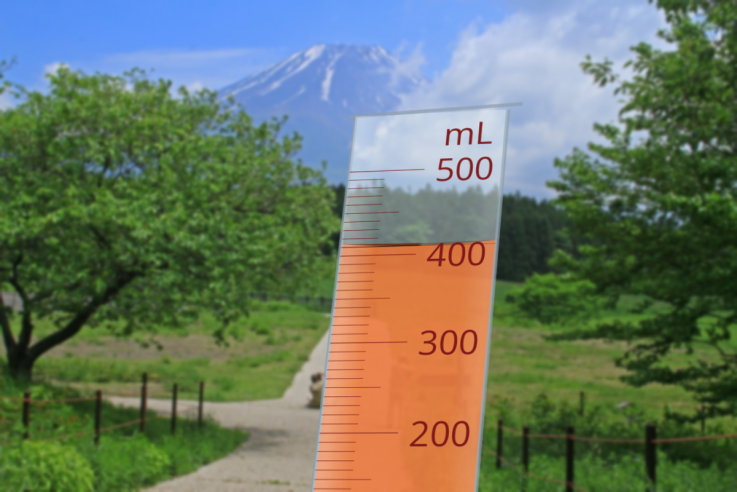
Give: 410 mL
